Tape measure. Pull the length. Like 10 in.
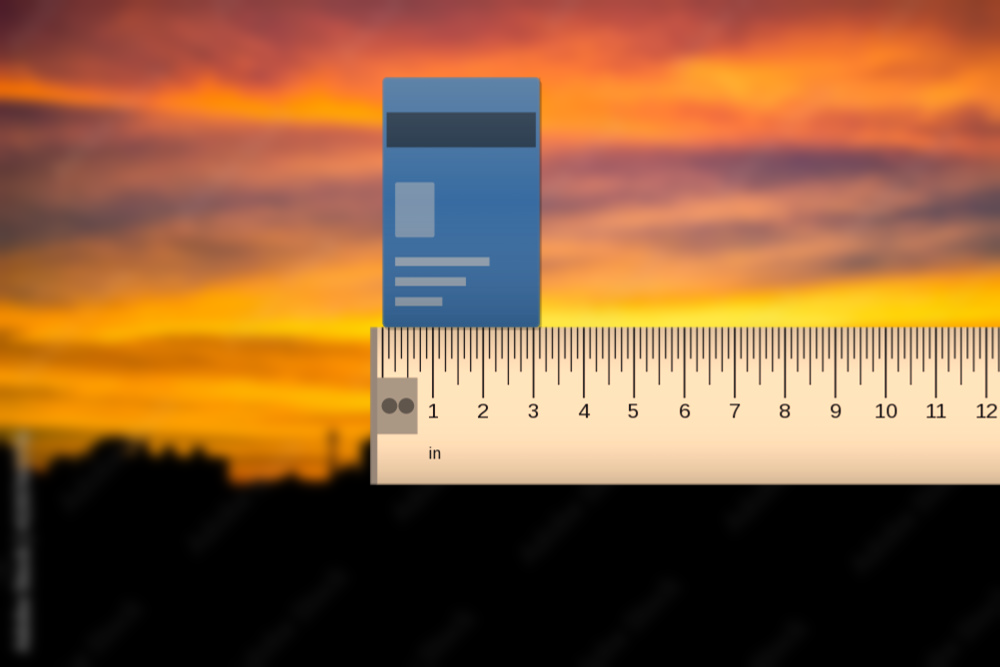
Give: 3.125 in
